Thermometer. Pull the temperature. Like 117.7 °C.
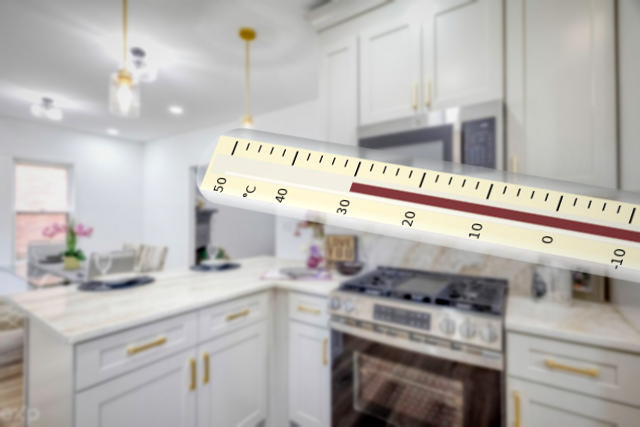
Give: 30 °C
